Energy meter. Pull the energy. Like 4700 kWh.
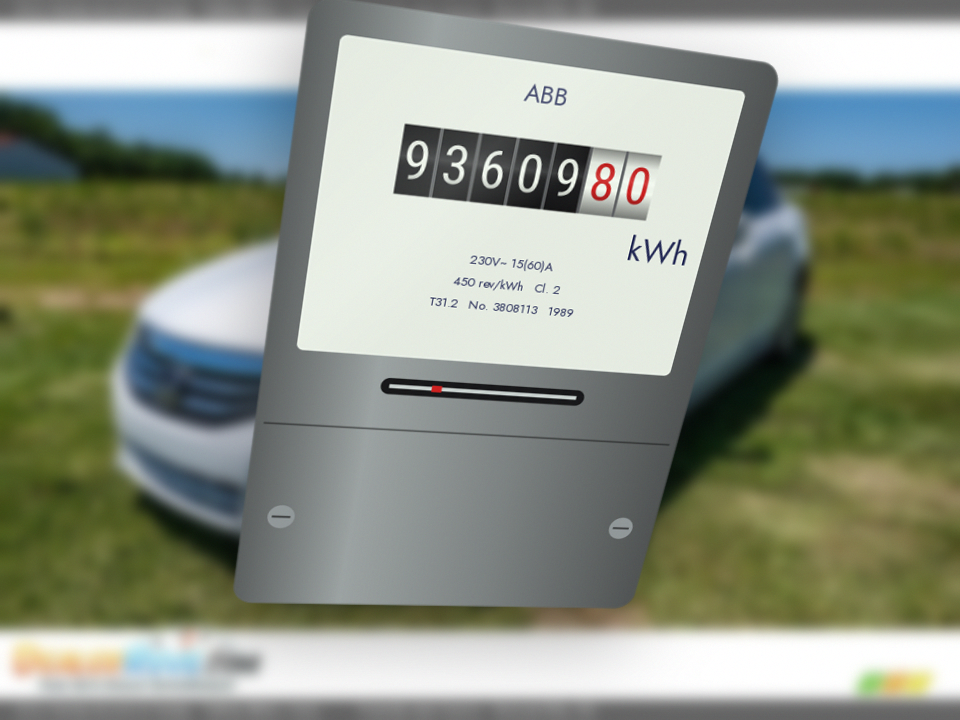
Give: 93609.80 kWh
